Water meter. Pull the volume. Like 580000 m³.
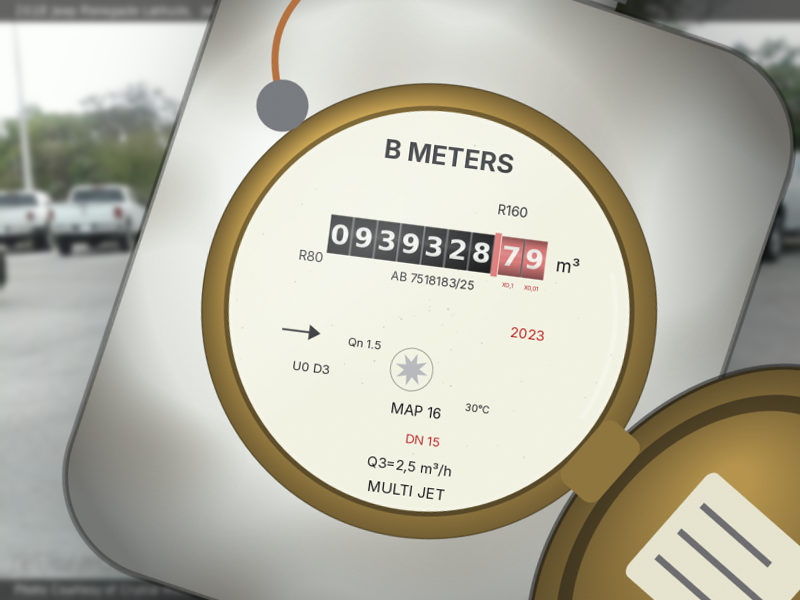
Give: 939328.79 m³
